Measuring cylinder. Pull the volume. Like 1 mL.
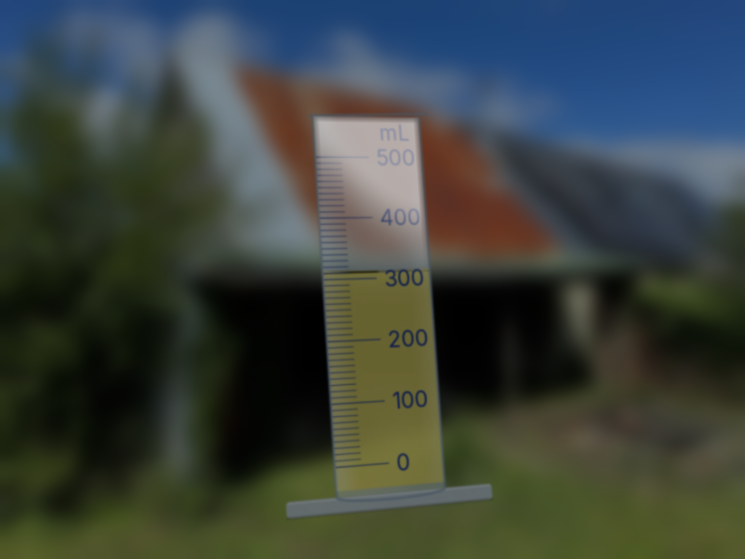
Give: 310 mL
